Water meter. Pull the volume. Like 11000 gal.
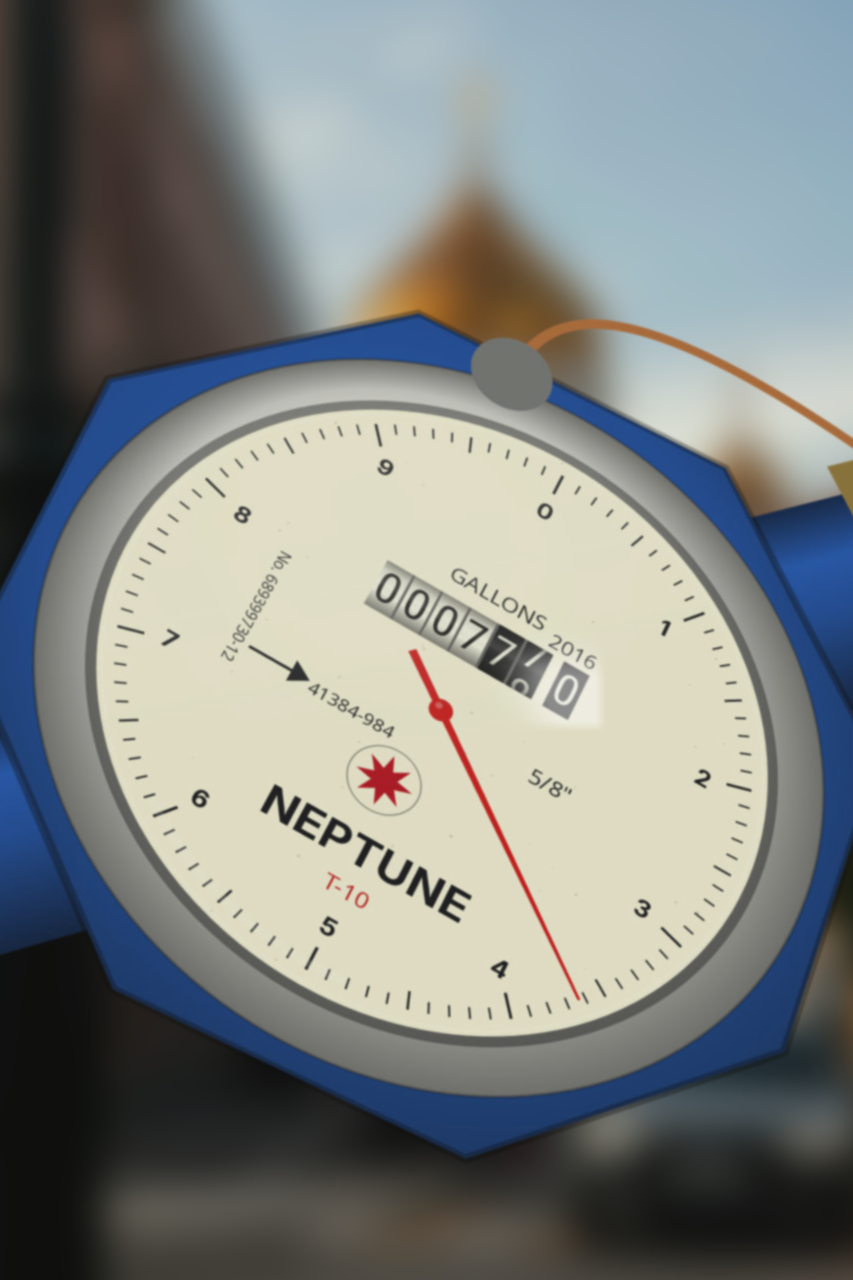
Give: 7773.6 gal
